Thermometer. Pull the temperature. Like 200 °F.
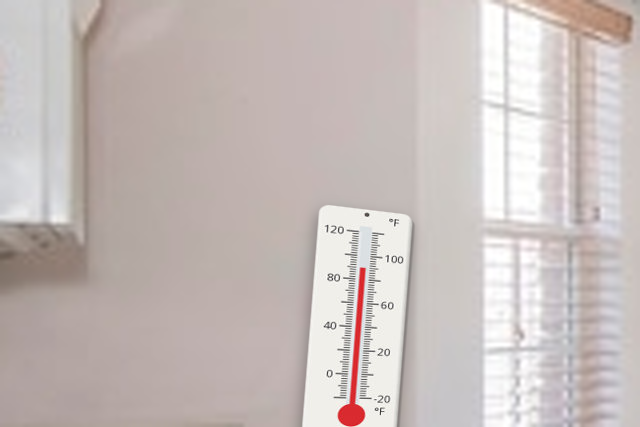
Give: 90 °F
